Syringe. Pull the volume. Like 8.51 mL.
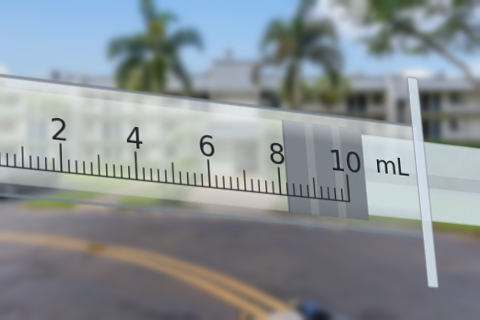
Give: 8.2 mL
